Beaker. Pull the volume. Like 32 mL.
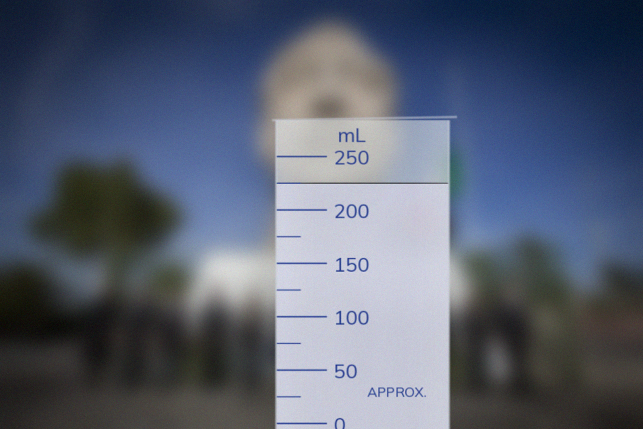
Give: 225 mL
